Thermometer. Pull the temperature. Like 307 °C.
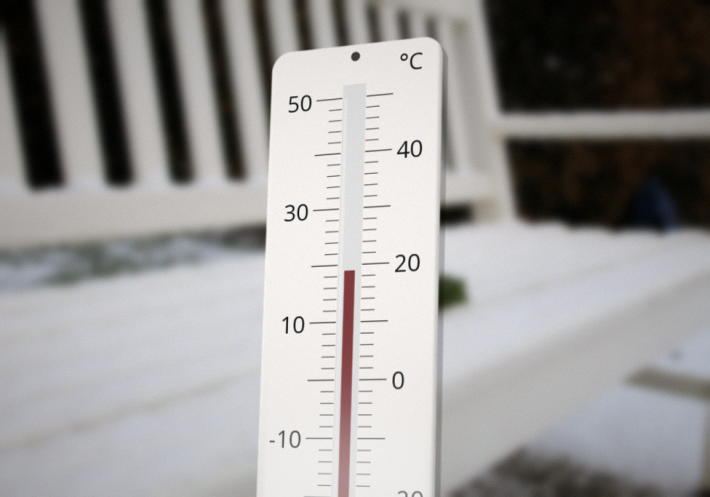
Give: 19 °C
